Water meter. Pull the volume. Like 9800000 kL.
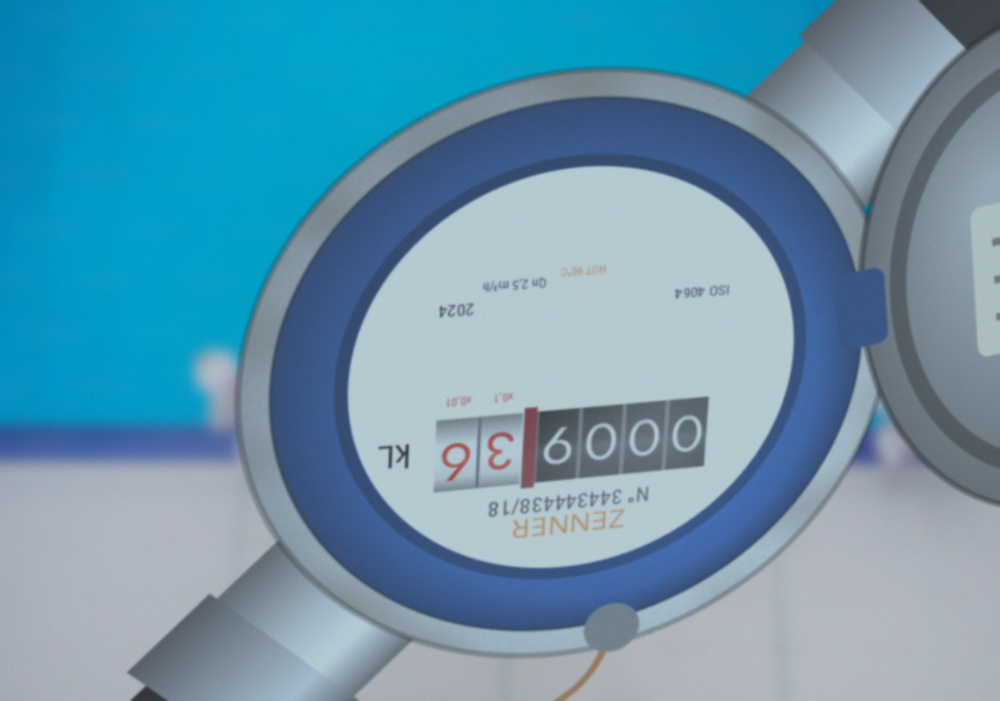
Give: 9.36 kL
